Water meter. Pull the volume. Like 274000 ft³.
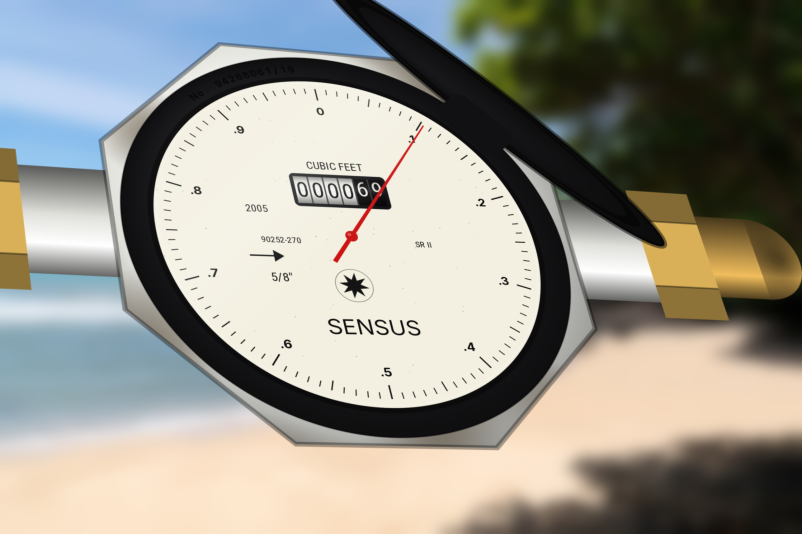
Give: 69.10 ft³
